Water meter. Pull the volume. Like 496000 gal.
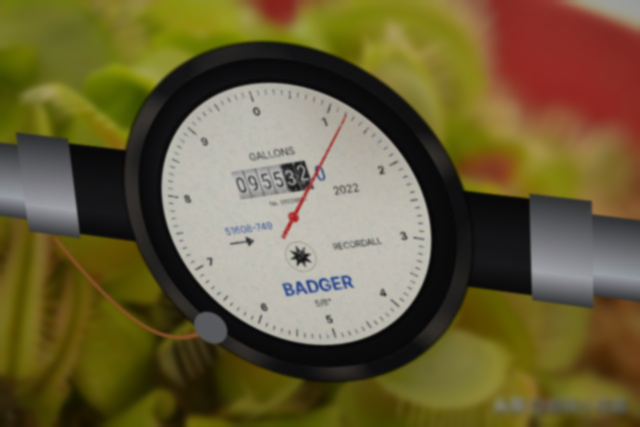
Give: 955321.2 gal
